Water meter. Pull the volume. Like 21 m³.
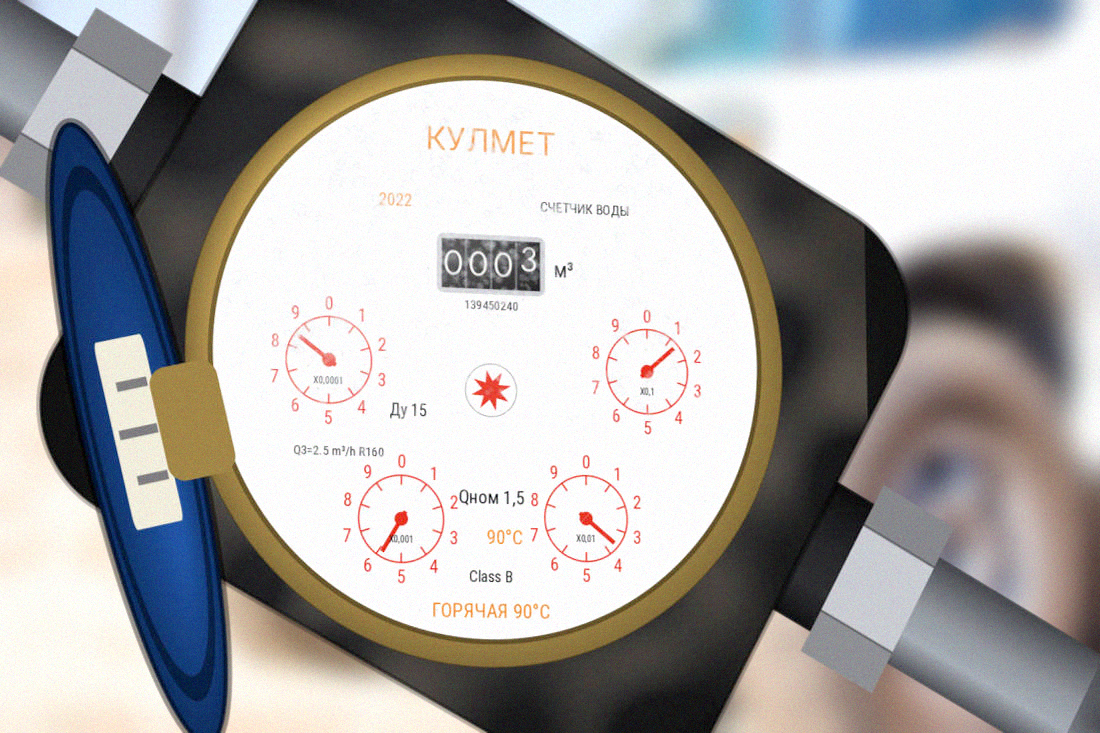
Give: 3.1358 m³
